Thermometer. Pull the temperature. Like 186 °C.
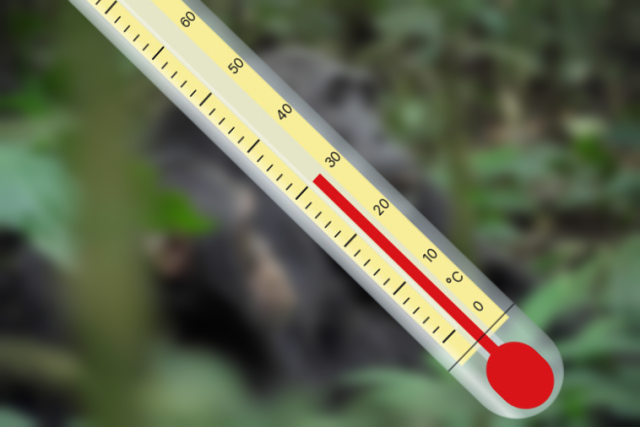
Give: 30 °C
